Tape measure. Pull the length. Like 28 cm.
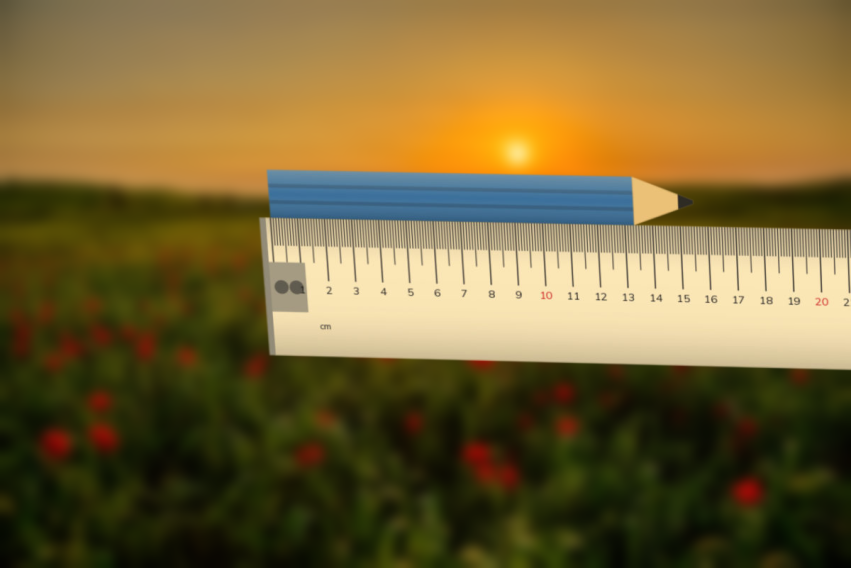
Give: 15.5 cm
